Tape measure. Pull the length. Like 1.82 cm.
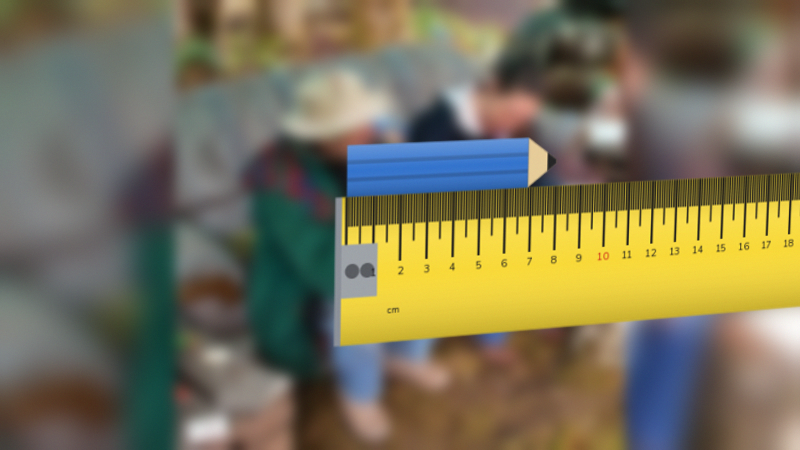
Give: 8 cm
